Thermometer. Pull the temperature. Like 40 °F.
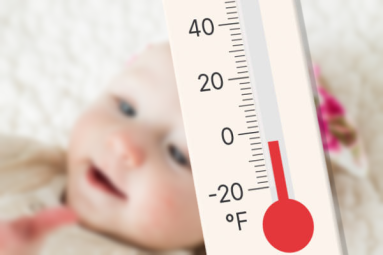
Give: -4 °F
